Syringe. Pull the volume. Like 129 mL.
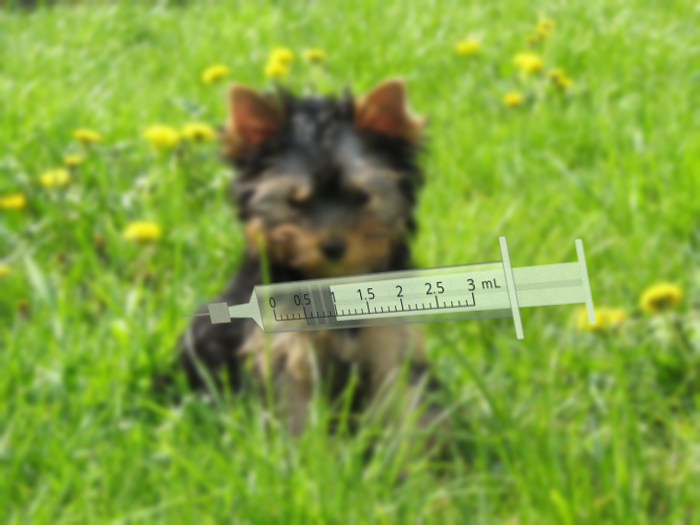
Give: 0.5 mL
